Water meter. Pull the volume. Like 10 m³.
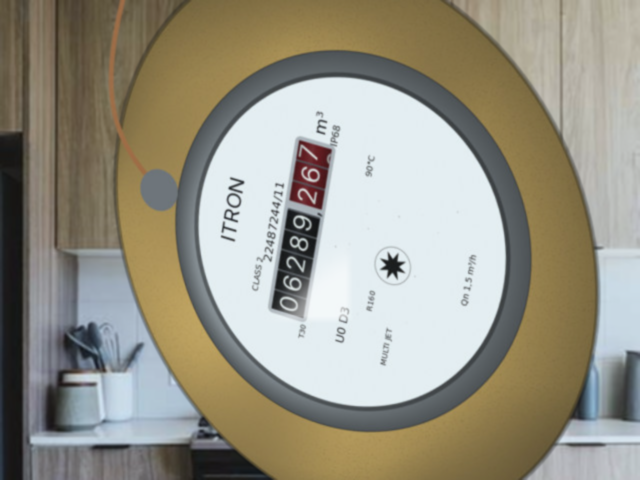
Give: 6289.267 m³
